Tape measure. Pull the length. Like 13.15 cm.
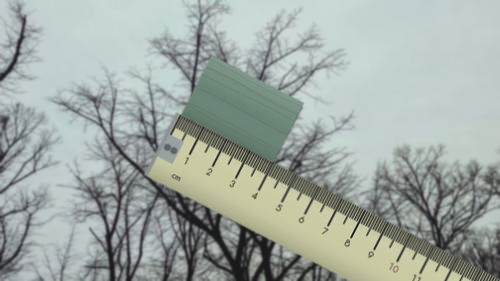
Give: 4 cm
